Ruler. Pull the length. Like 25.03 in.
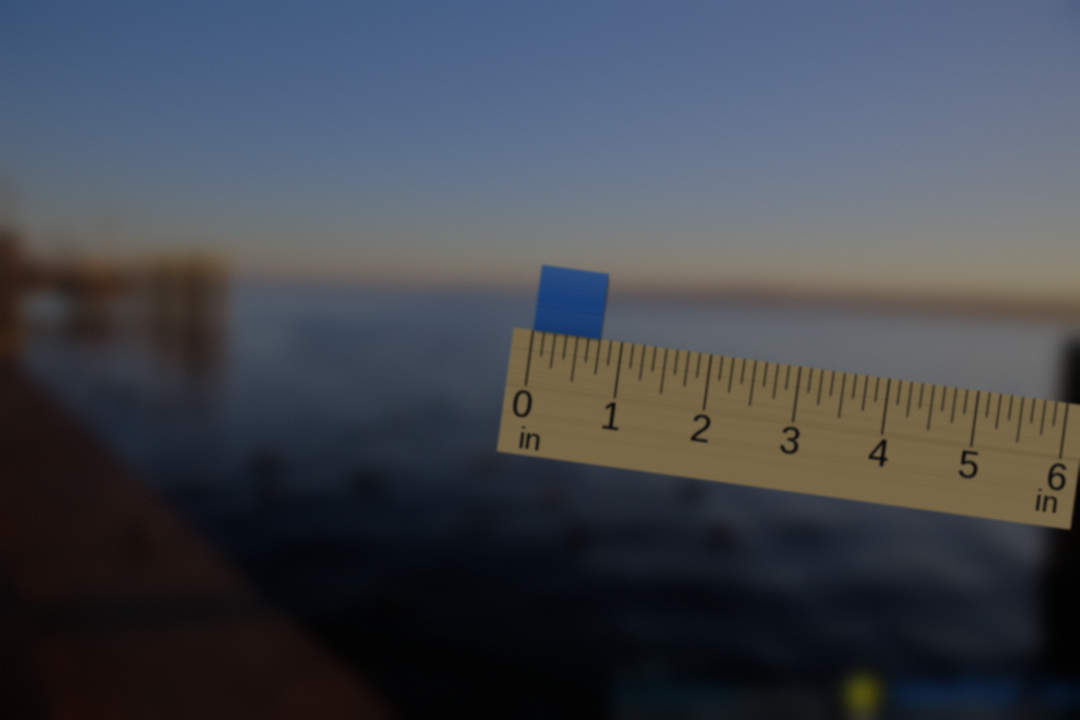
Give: 0.75 in
